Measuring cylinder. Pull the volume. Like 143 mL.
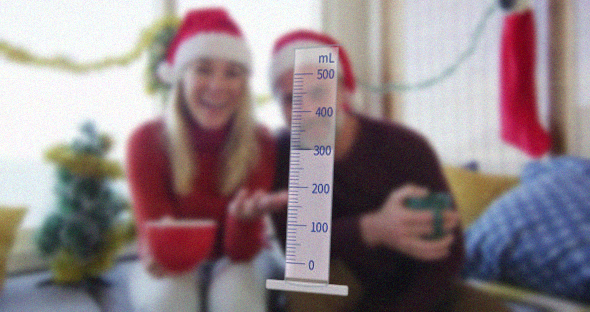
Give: 300 mL
